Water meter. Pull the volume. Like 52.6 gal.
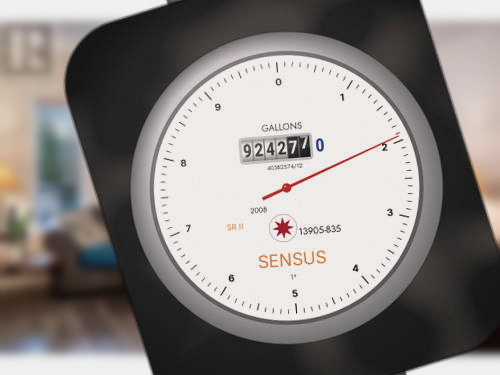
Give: 9242771.9 gal
